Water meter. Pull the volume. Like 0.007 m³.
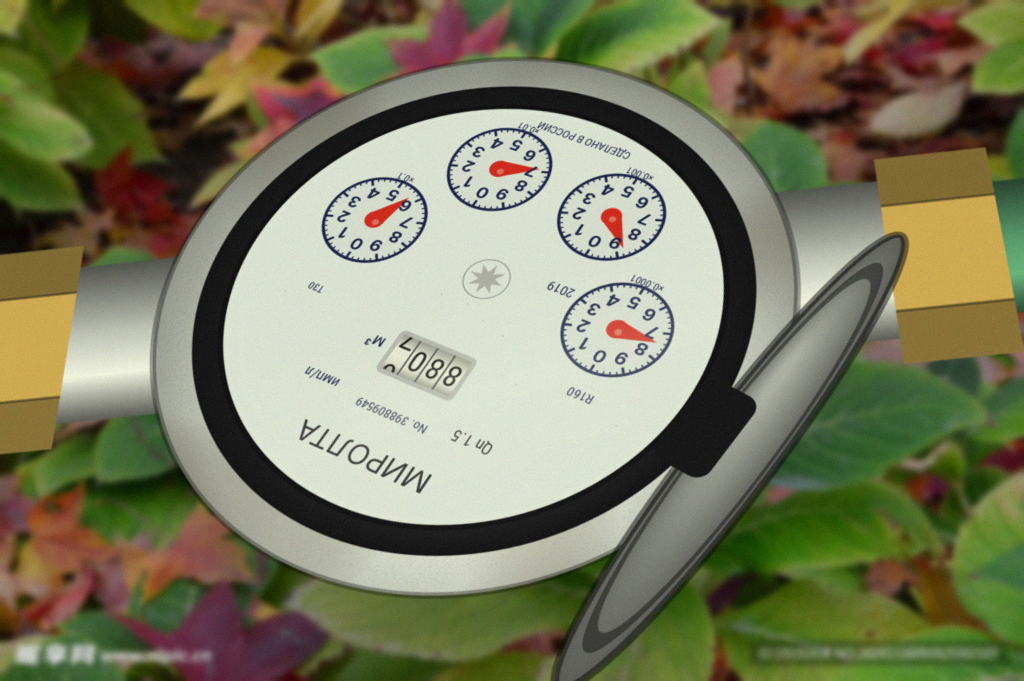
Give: 8806.5687 m³
